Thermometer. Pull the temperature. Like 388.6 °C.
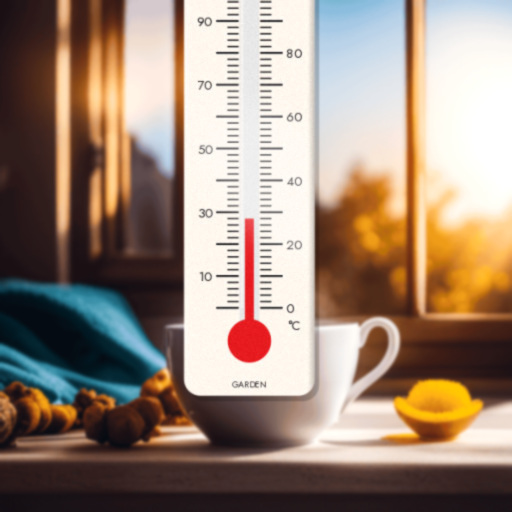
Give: 28 °C
